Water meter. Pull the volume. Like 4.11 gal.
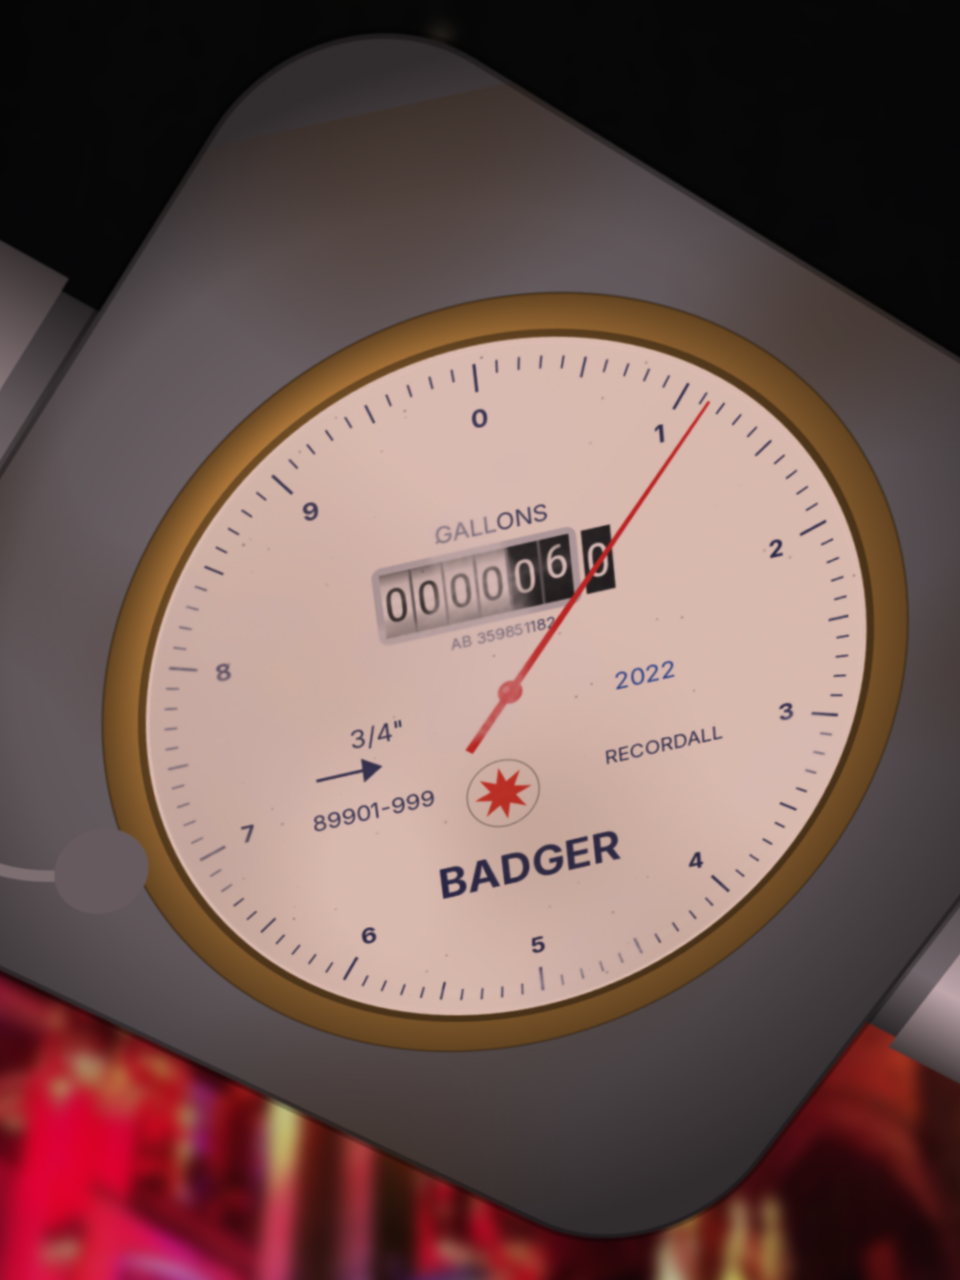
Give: 61.1 gal
